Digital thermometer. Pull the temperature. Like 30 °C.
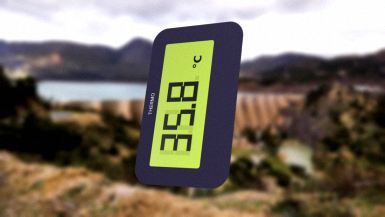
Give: 35.8 °C
